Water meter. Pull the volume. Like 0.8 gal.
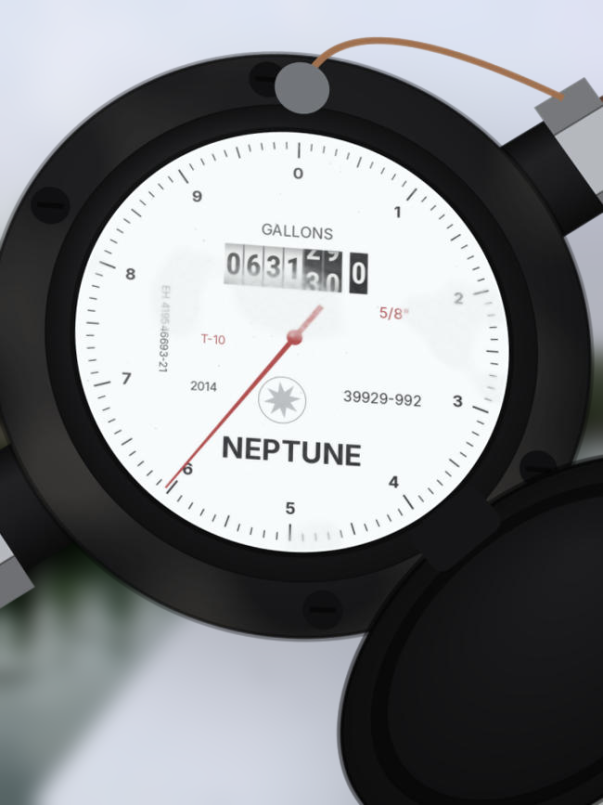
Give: 631296.0 gal
